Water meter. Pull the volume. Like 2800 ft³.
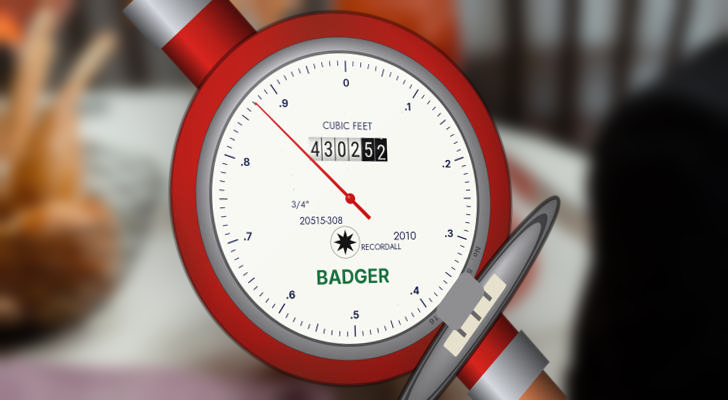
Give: 430251.87 ft³
